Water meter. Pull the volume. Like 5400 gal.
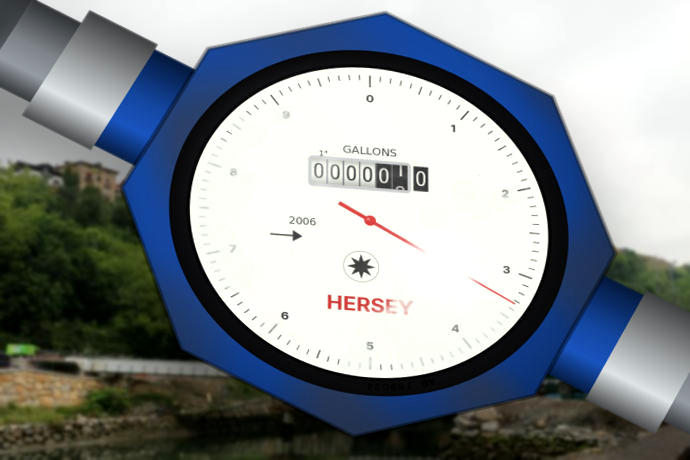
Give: 13.3 gal
